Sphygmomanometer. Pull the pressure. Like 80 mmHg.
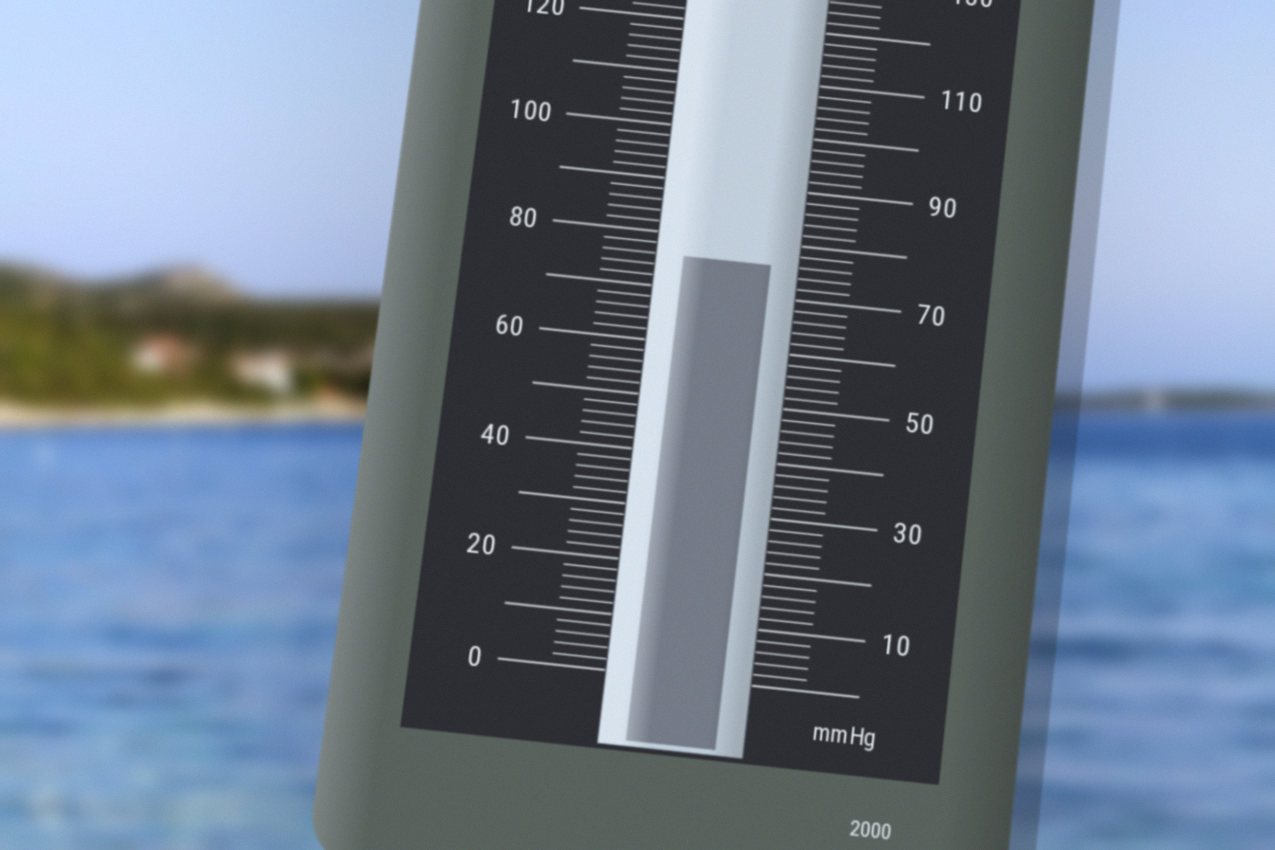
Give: 76 mmHg
